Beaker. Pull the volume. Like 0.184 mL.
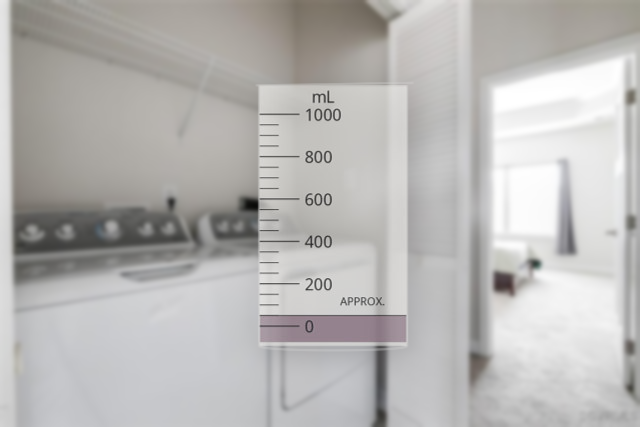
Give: 50 mL
